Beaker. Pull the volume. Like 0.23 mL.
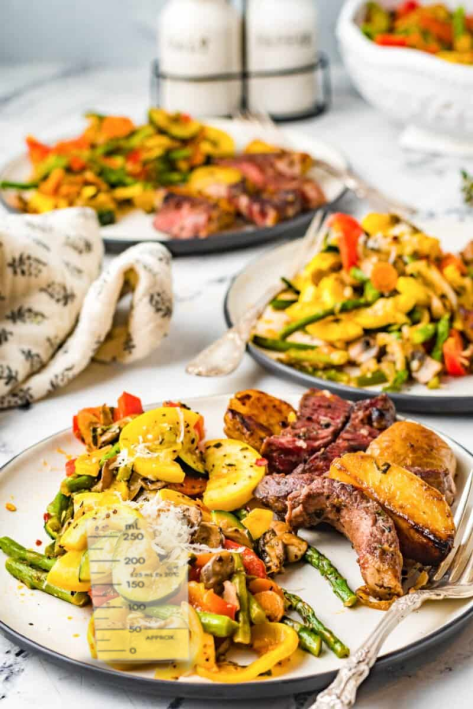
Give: 50 mL
